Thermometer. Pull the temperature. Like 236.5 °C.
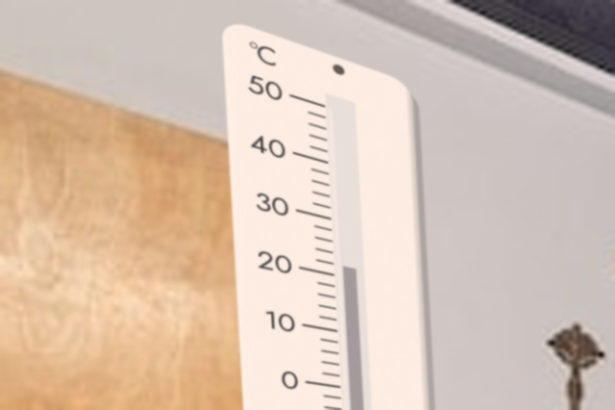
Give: 22 °C
